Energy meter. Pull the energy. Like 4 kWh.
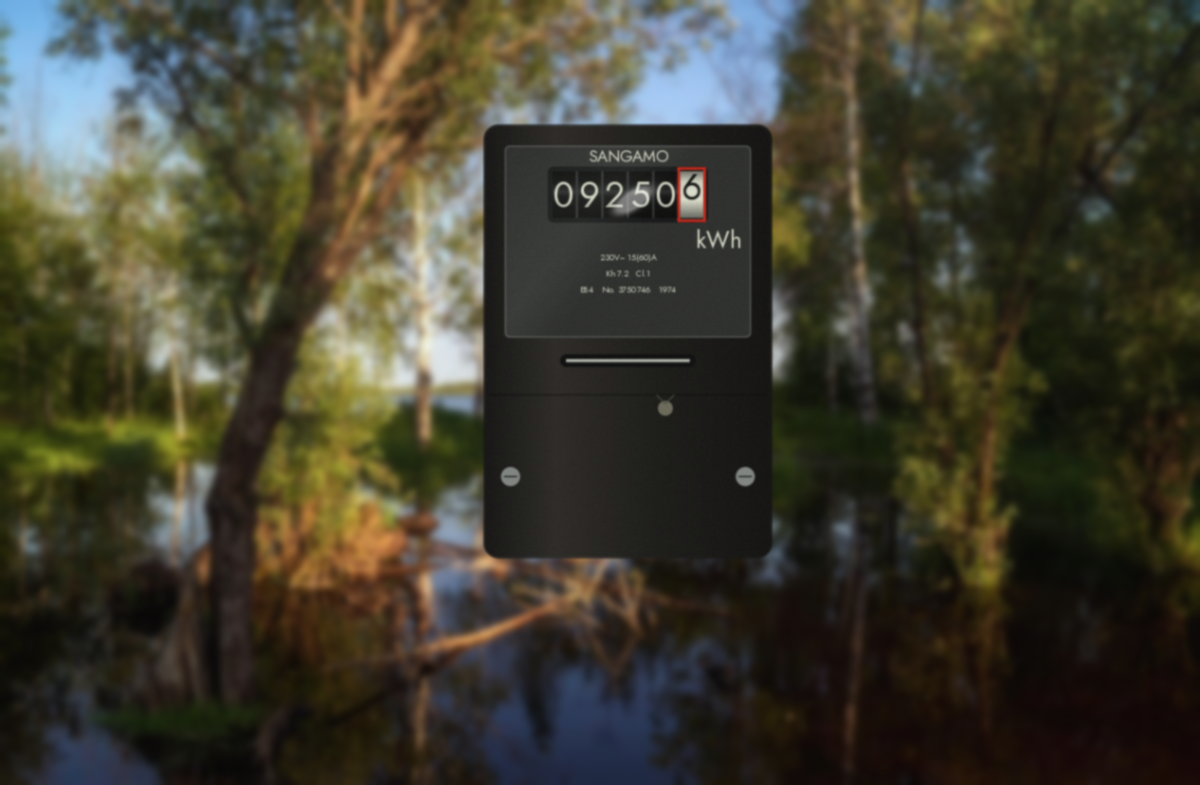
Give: 9250.6 kWh
